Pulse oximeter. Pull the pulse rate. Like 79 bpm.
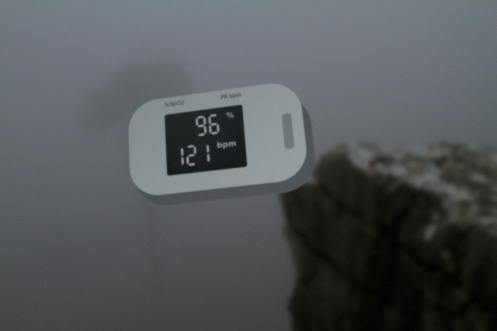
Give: 121 bpm
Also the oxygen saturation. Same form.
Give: 96 %
